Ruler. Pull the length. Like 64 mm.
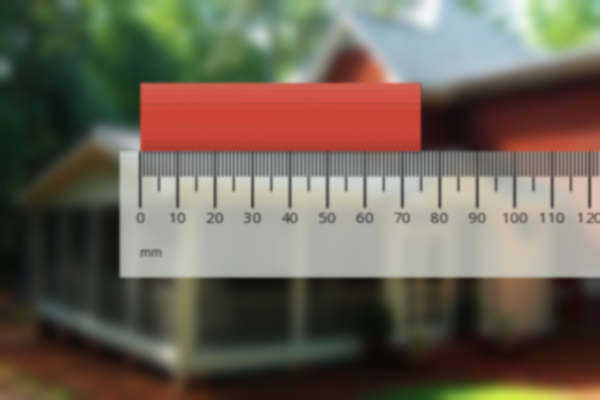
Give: 75 mm
